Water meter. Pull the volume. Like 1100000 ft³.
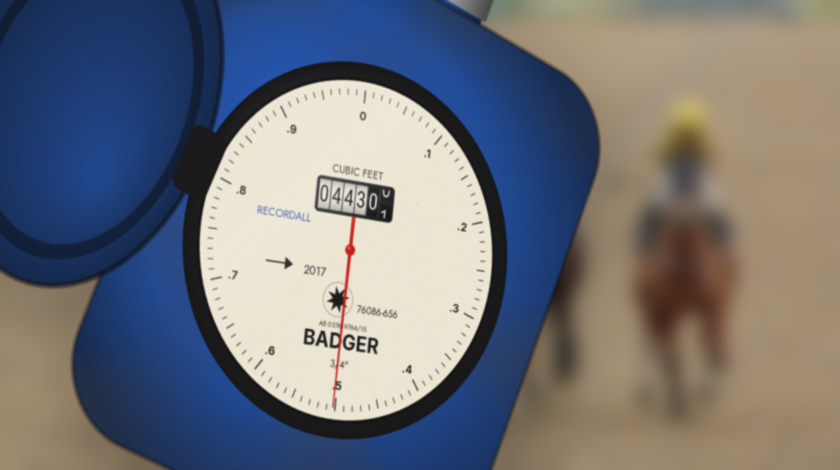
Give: 44300.50 ft³
